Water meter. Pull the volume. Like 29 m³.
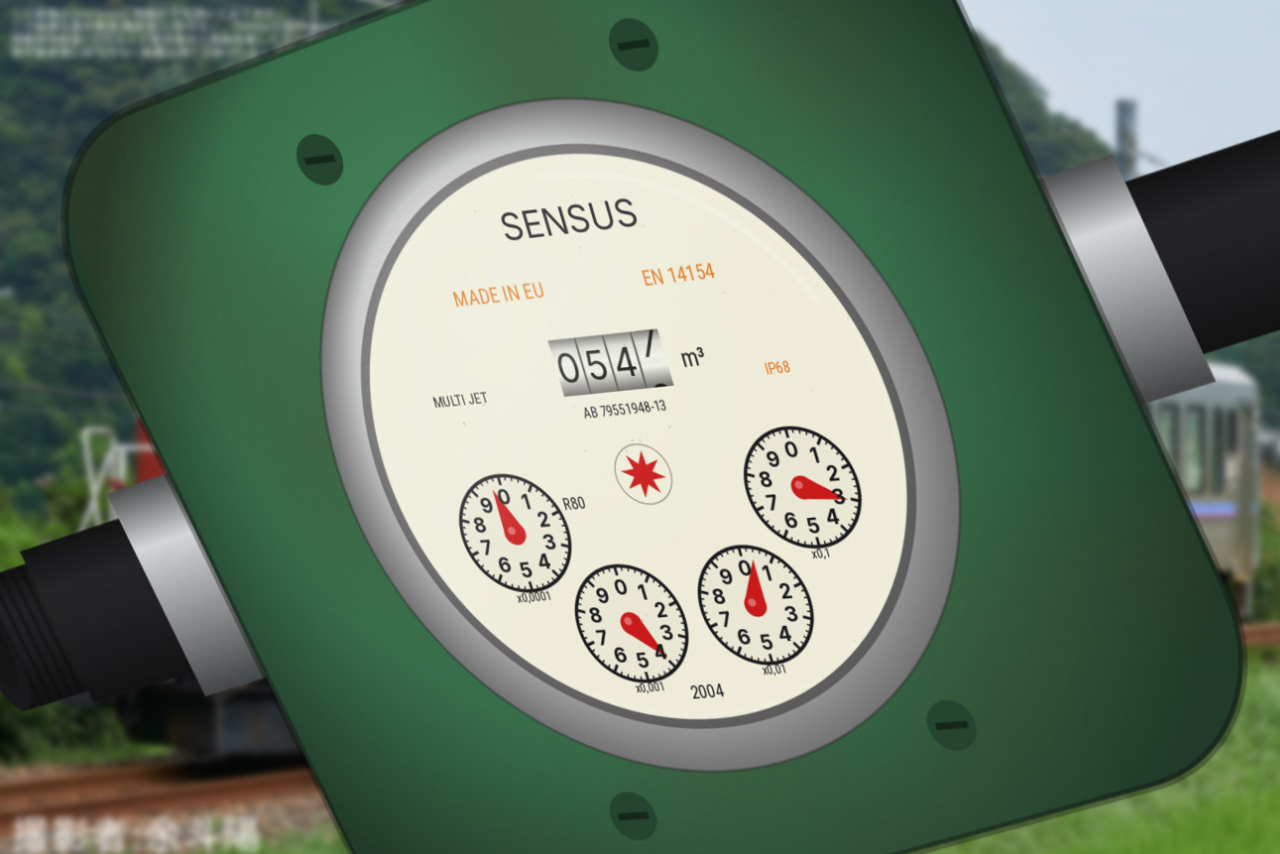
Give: 547.3039 m³
